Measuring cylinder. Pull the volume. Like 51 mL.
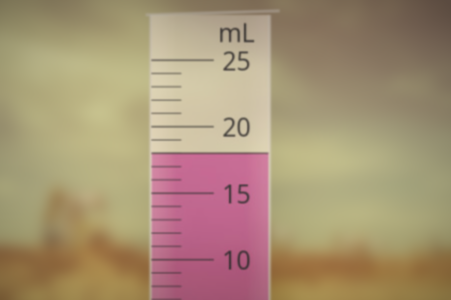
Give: 18 mL
